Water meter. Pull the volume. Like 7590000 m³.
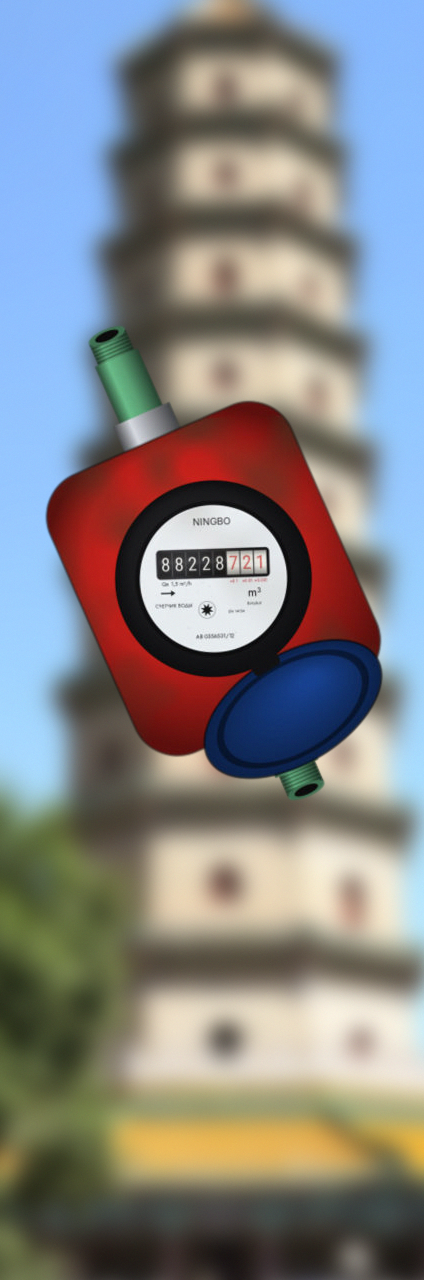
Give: 88228.721 m³
